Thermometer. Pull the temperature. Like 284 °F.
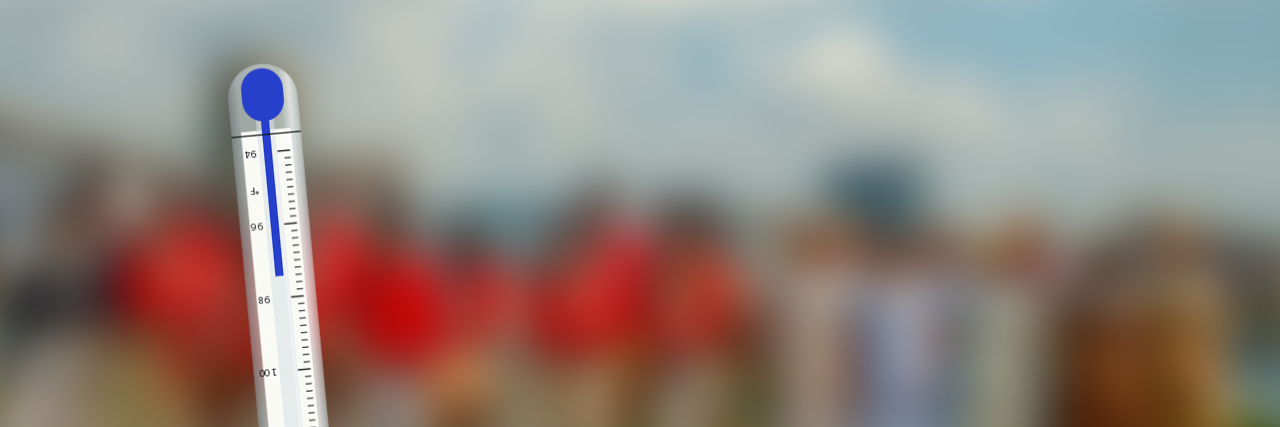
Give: 97.4 °F
